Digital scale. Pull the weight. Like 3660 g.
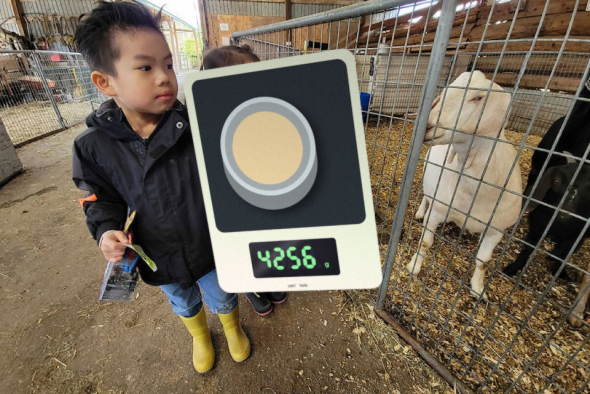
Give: 4256 g
